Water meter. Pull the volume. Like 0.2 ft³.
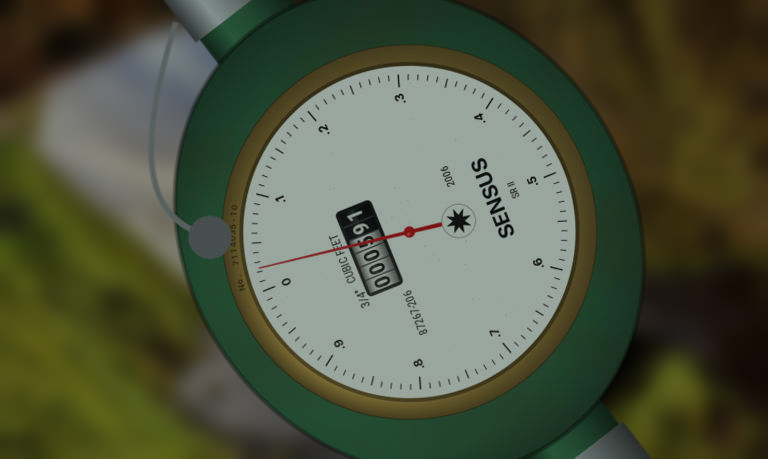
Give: 591.02 ft³
